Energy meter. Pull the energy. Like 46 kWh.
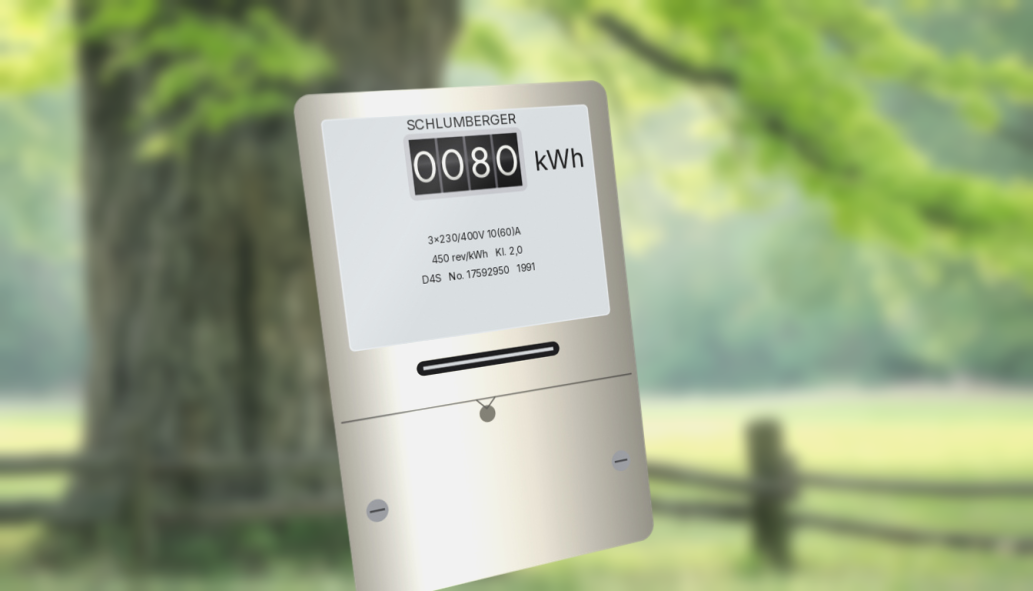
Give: 80 kWh
